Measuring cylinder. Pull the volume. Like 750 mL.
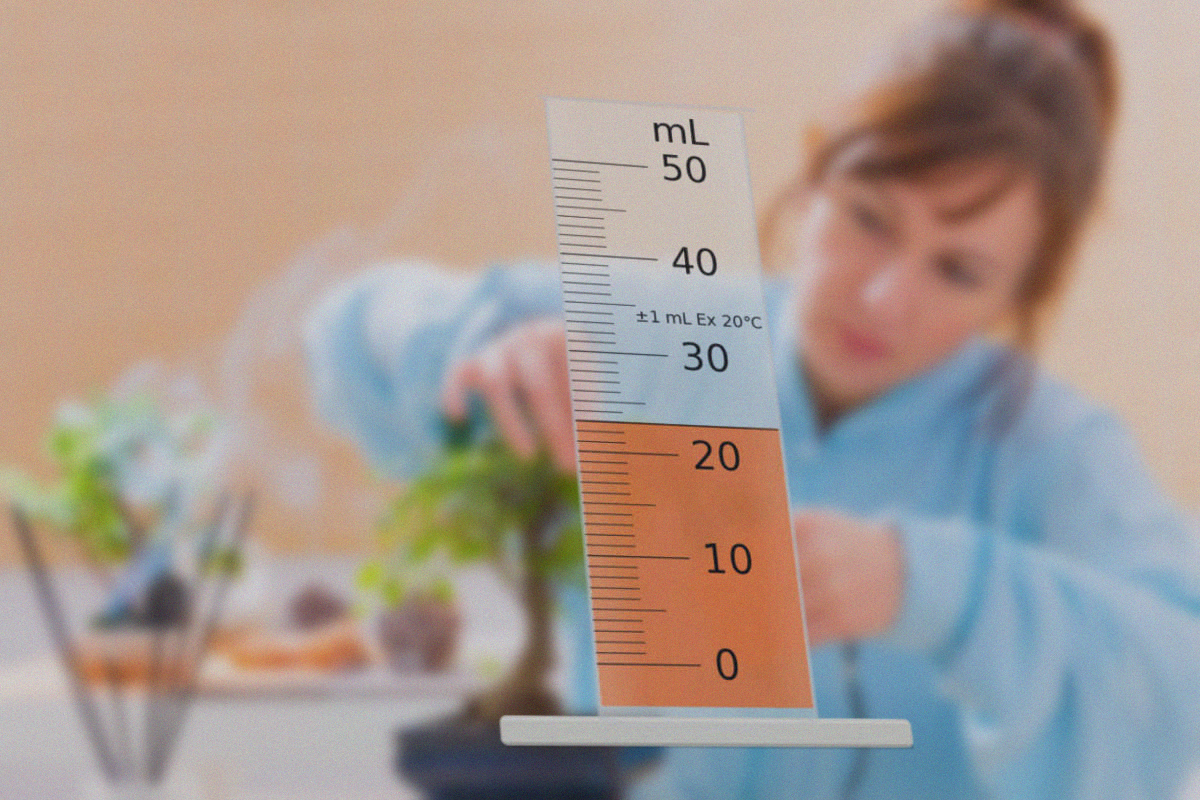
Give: 23 mL
